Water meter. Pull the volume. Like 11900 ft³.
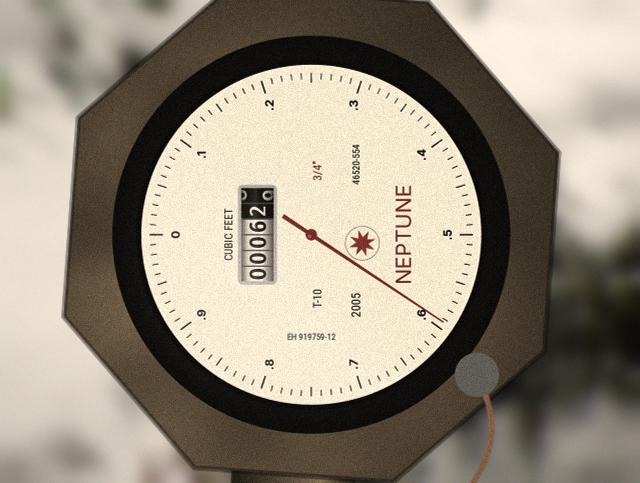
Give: 628.59 ft³
